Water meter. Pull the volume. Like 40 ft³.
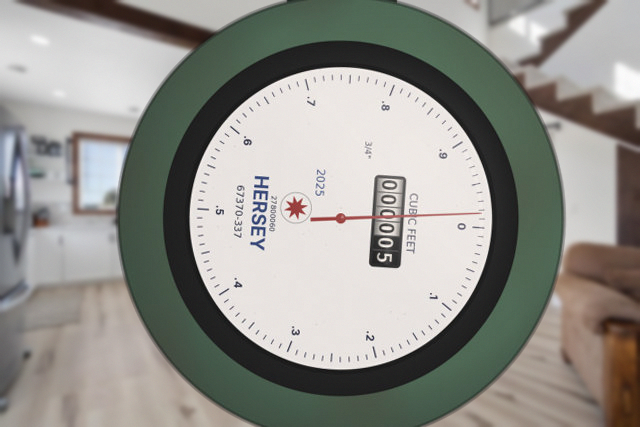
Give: 4.98 ft³
